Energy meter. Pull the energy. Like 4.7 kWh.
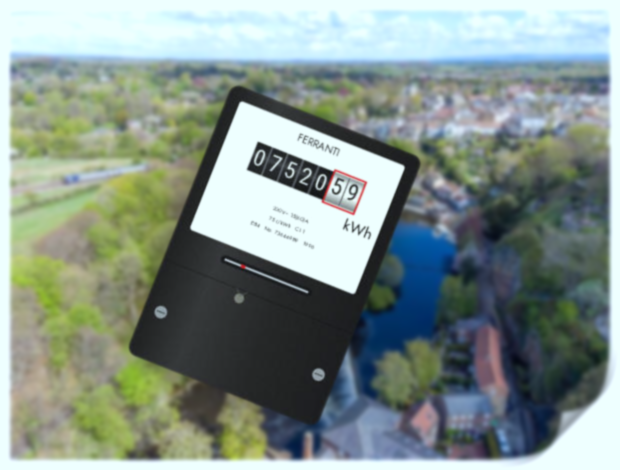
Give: 7520.59 kWh
